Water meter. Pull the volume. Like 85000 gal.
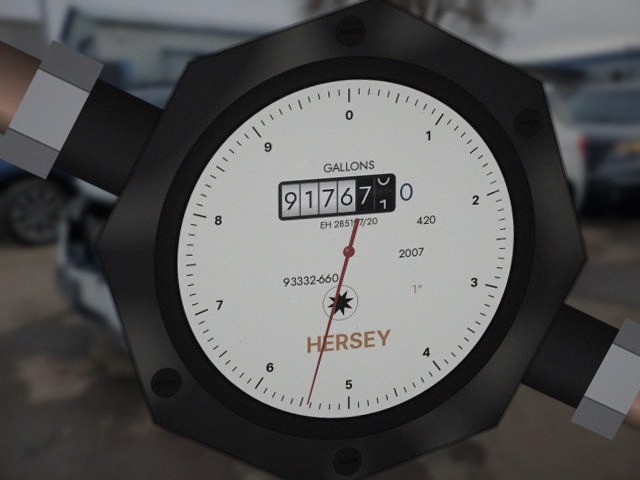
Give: 9176705.4 gal
